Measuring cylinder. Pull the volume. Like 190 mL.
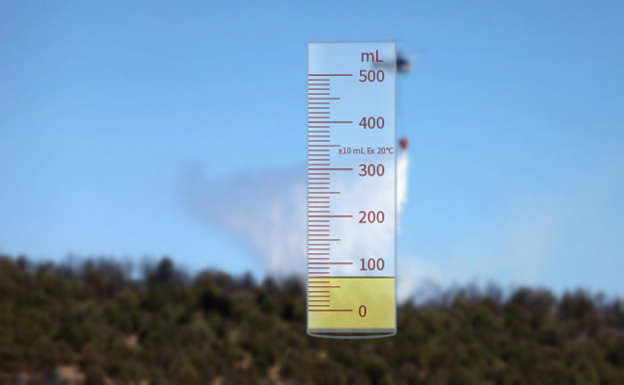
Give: 70 mL
